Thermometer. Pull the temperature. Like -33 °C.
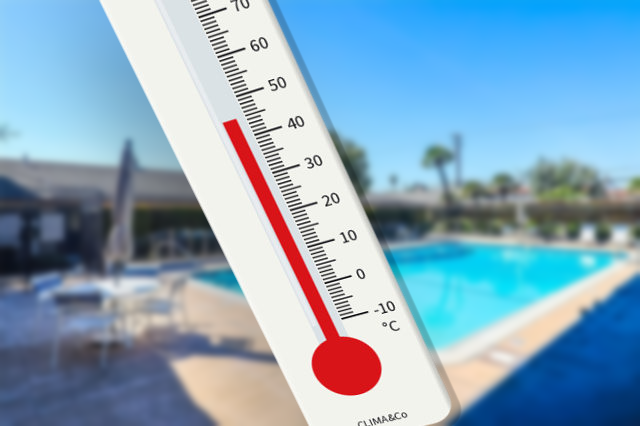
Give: 45 °C
